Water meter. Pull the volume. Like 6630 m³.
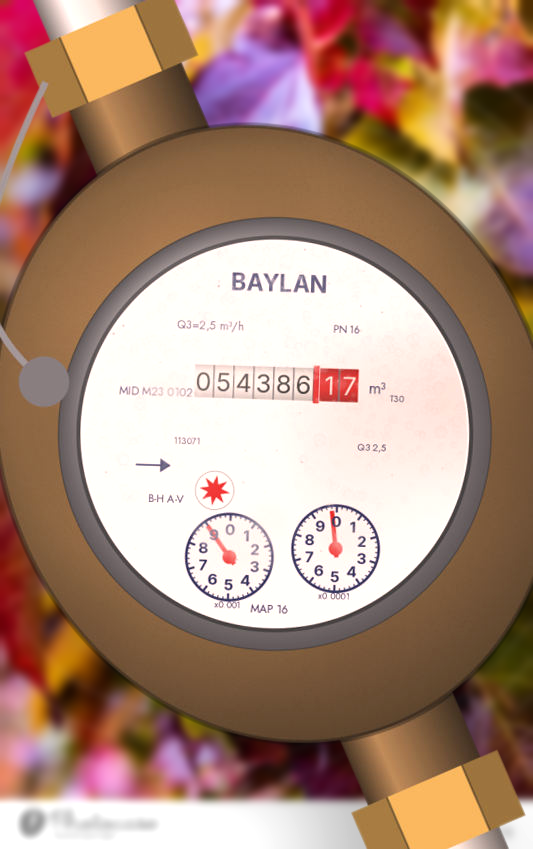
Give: 54386.1789 m³
